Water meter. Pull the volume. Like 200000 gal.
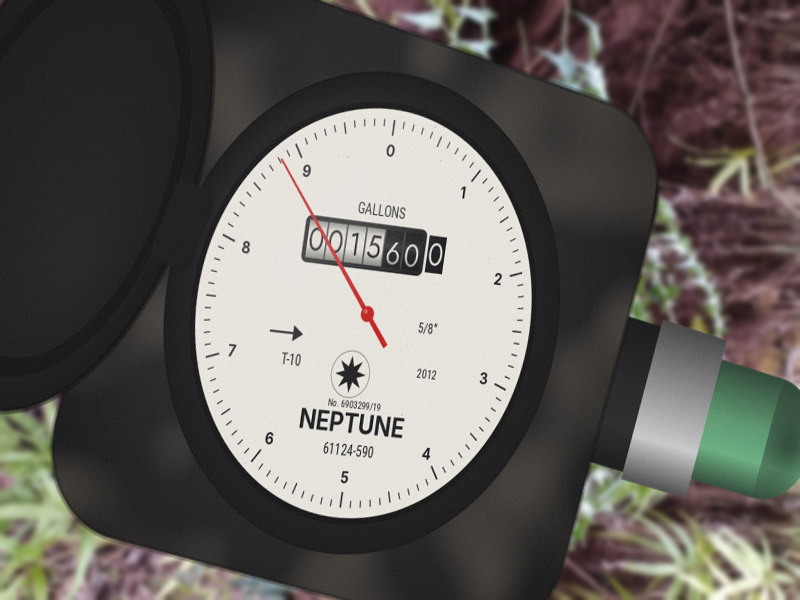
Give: 15598.8 gal
